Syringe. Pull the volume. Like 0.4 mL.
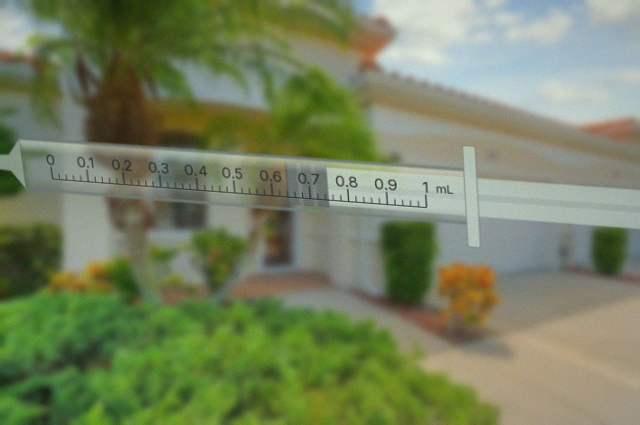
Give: 0.64 mL
